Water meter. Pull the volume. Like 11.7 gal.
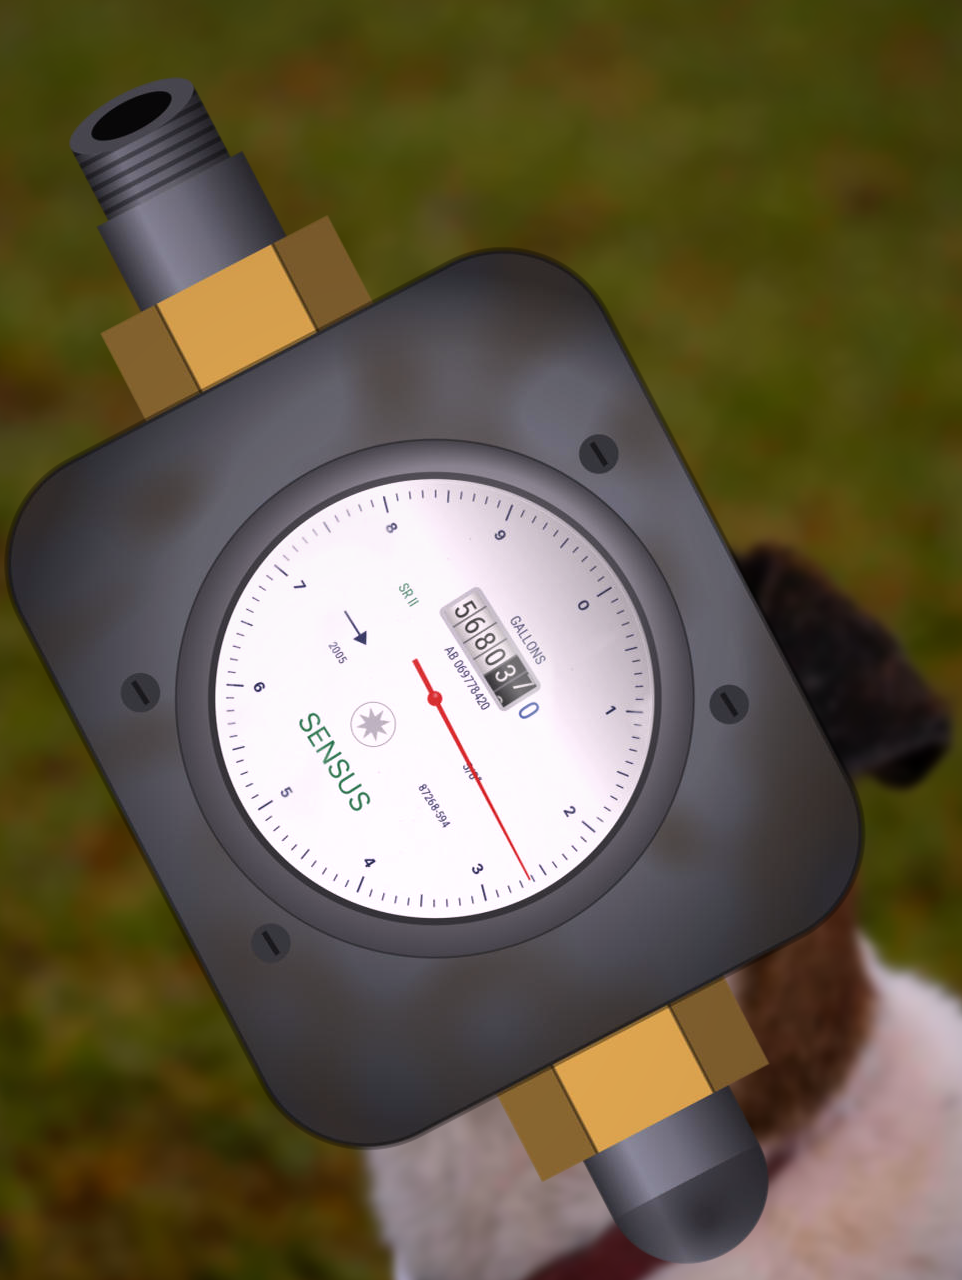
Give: 5680372.6 gal
